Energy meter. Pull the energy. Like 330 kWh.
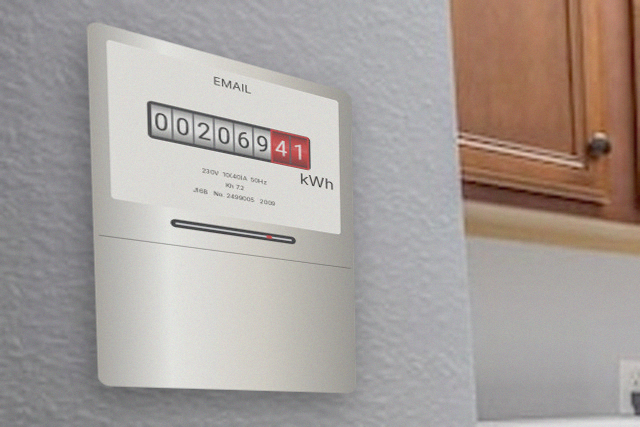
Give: 2069.41 kWh
